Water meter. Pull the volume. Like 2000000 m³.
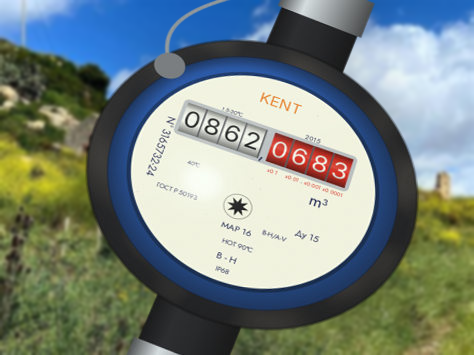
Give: 862.0683 m³
